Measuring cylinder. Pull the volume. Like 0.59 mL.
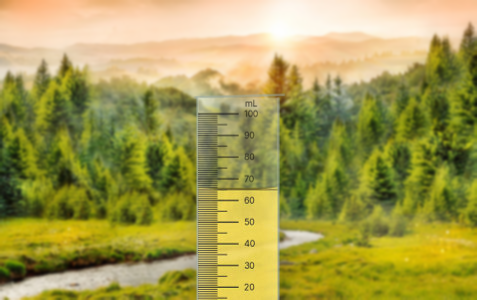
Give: 65 mL
